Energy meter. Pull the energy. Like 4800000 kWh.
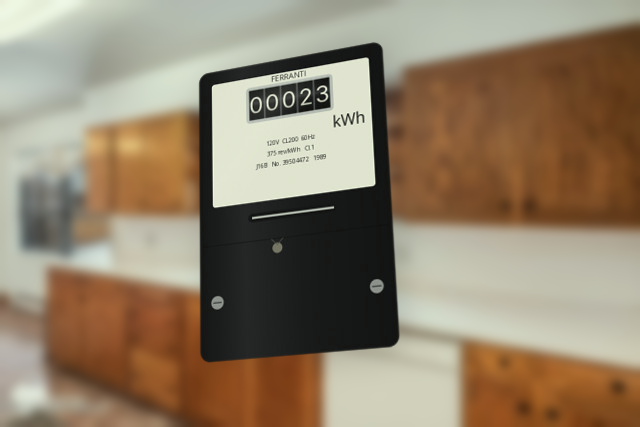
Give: 23 kWh
